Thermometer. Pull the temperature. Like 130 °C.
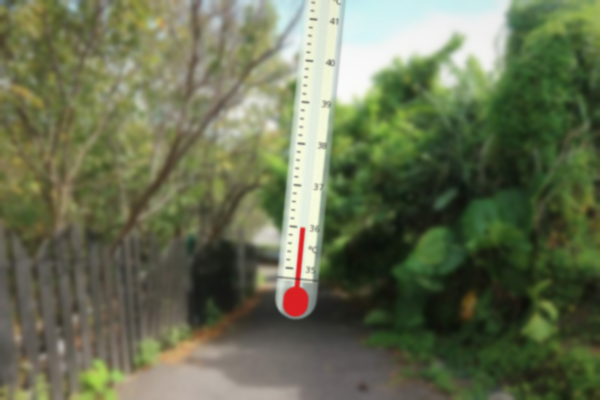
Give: 36 °C
